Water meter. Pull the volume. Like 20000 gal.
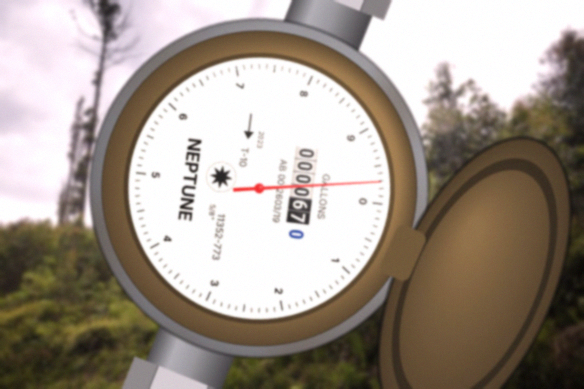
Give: 669.7 gal
